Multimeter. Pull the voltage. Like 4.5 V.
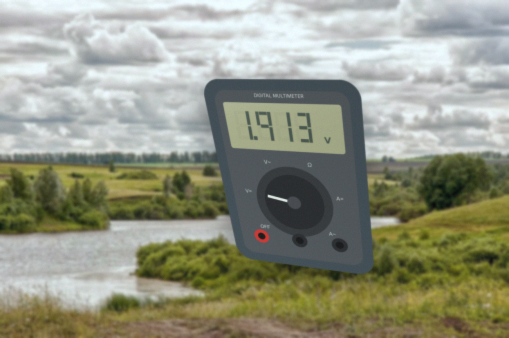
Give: 1.913 V
